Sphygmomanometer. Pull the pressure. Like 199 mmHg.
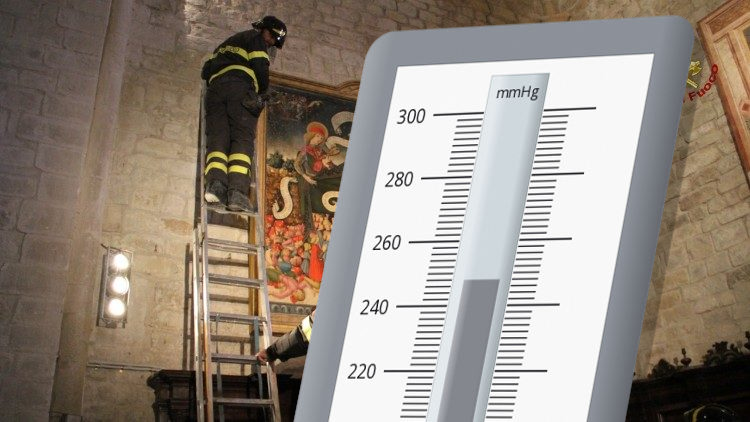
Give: 248 mmHg
